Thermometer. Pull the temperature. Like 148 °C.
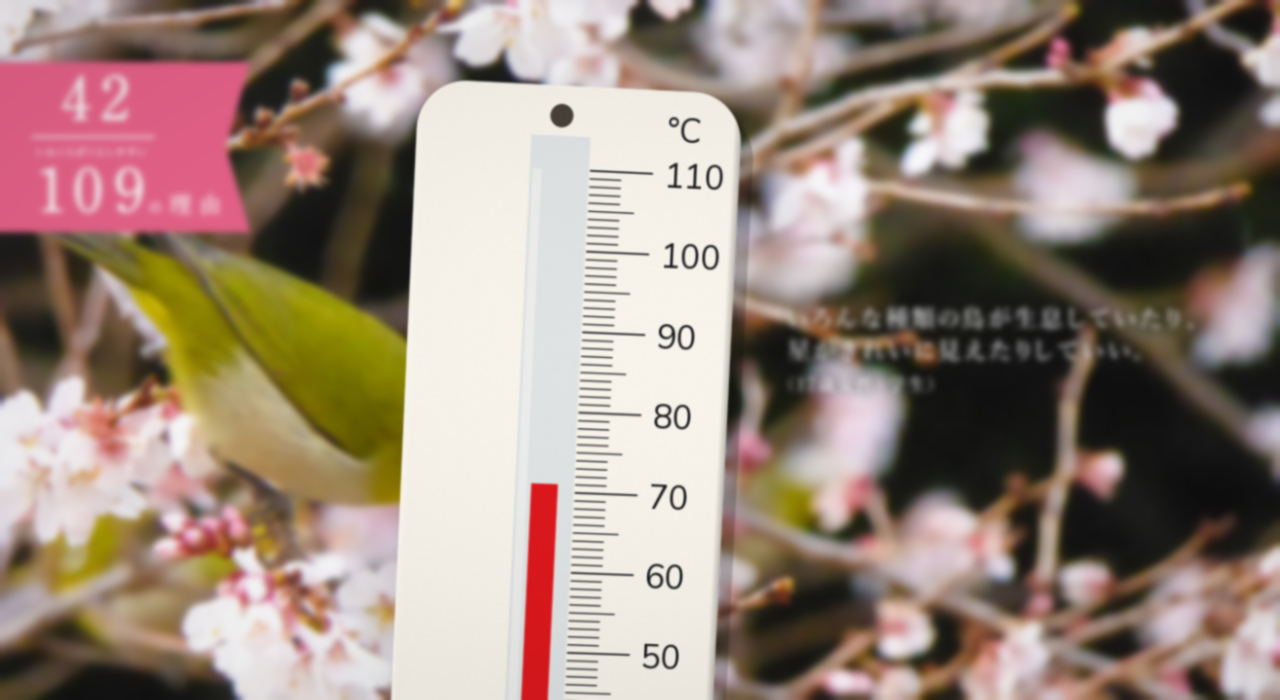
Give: 71 °C
